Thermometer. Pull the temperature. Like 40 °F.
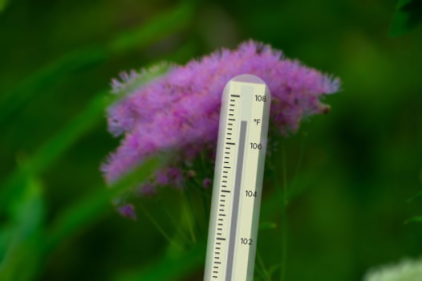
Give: 107 °F
